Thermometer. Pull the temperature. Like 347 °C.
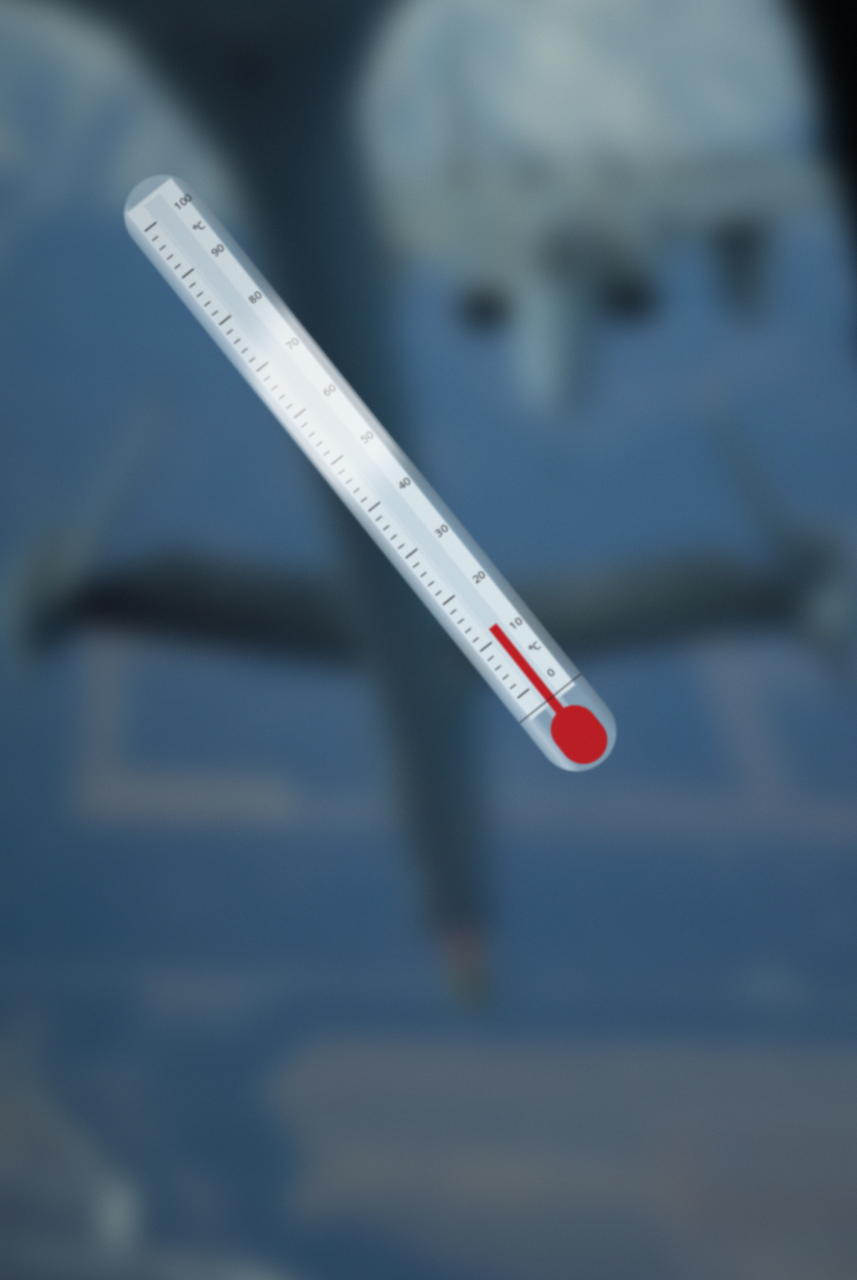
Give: 12 °C
